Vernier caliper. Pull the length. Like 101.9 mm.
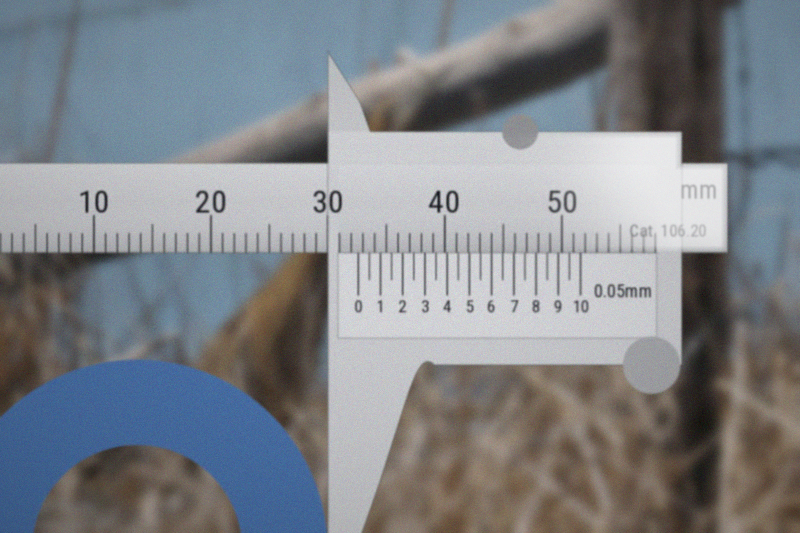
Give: 32.6 mm
